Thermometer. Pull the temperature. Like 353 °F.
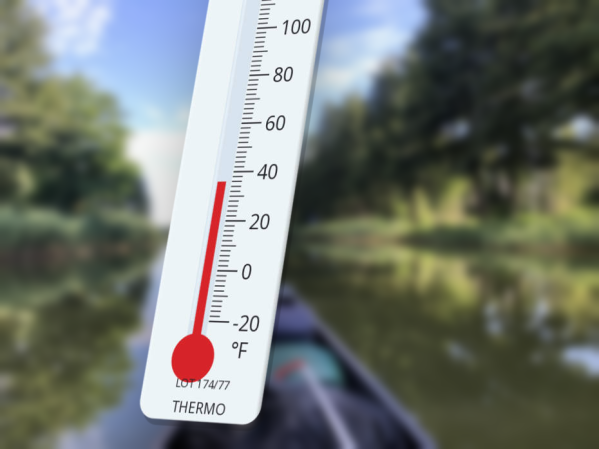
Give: 36 °F
